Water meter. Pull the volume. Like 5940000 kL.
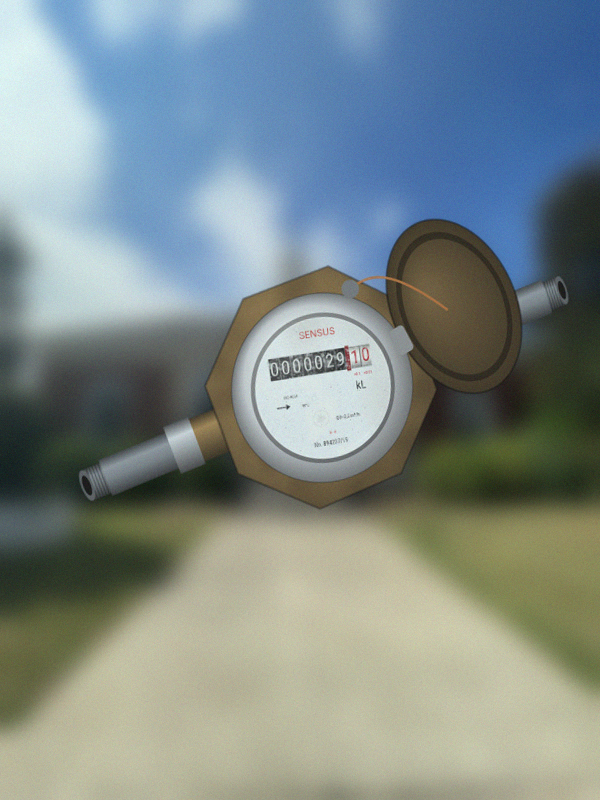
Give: 29.10 kL
